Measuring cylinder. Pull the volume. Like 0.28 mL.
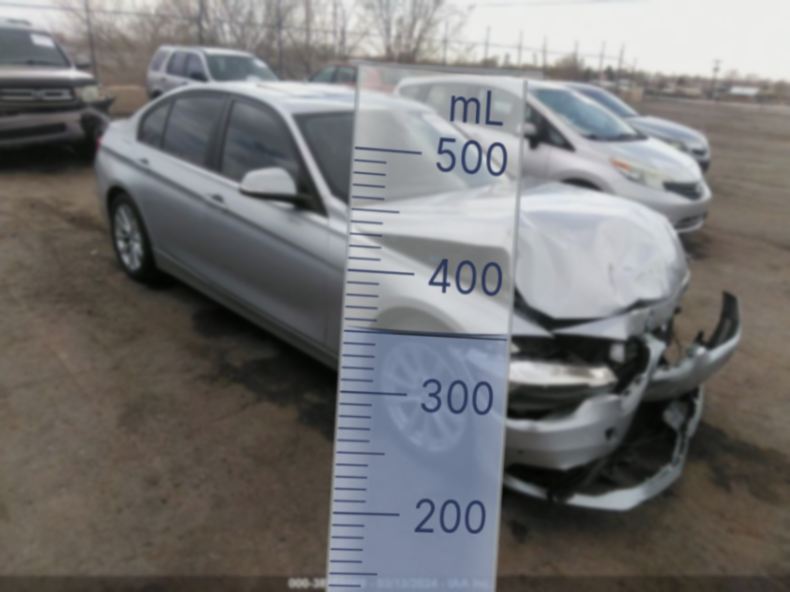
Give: 350 mL
